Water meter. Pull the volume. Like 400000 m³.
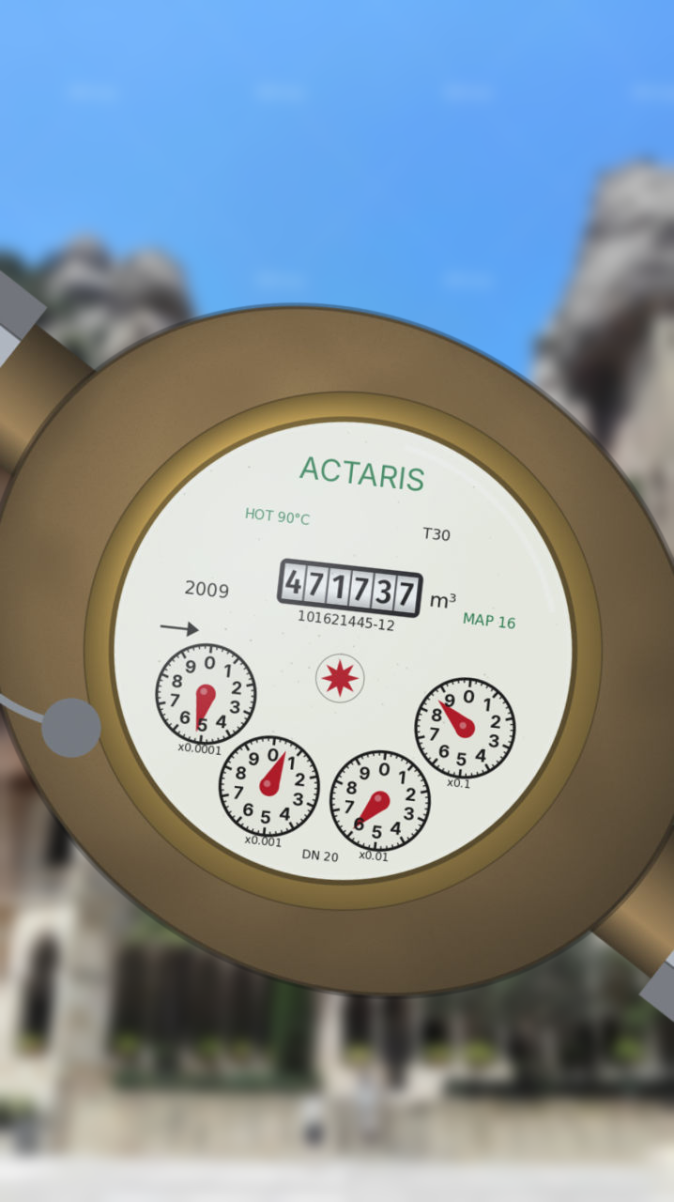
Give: 471737.8605 m³
